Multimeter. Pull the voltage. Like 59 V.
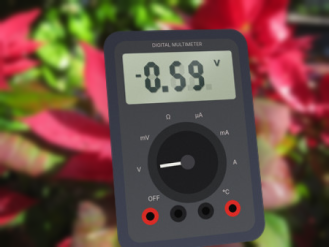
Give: -0.59 V
